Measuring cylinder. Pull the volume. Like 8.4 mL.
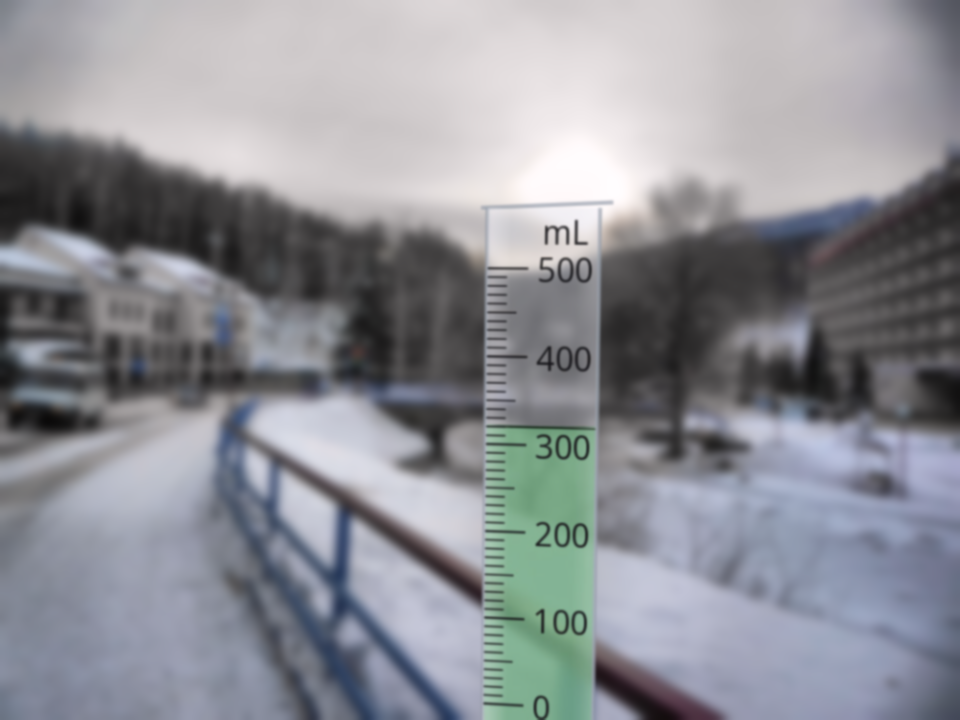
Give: 320 mL
